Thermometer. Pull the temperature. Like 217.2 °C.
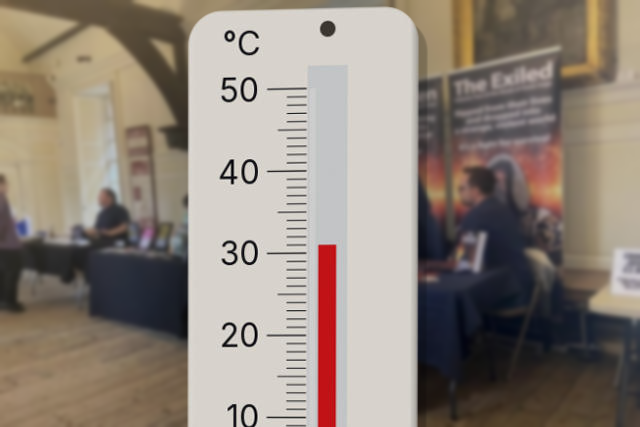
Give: 31 °C
